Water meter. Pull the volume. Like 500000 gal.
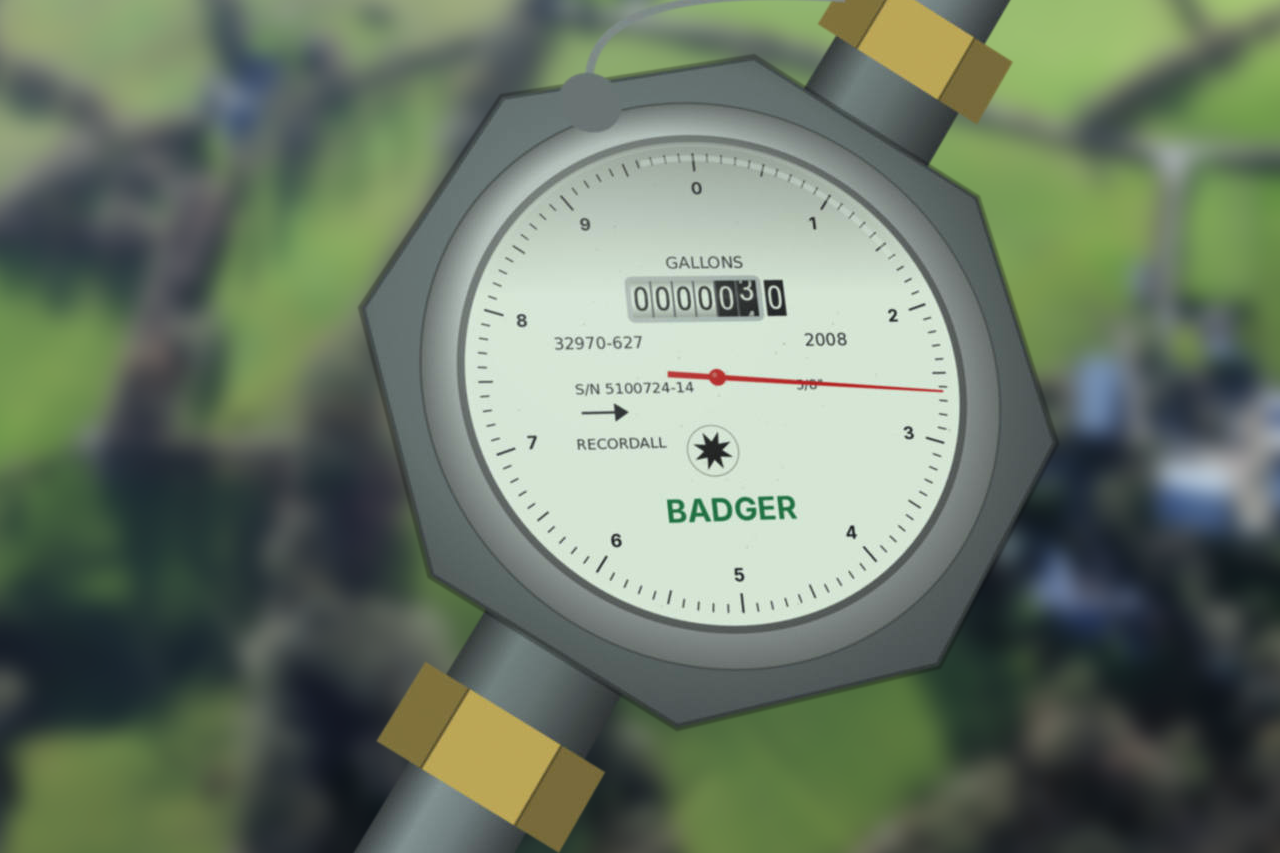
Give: 32.6 gal
